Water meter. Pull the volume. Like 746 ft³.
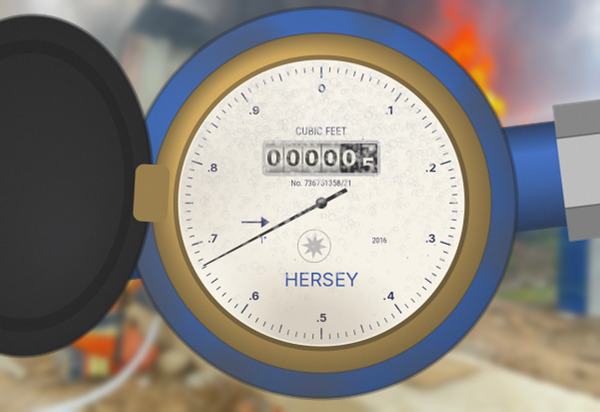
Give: 4.67 ft³
